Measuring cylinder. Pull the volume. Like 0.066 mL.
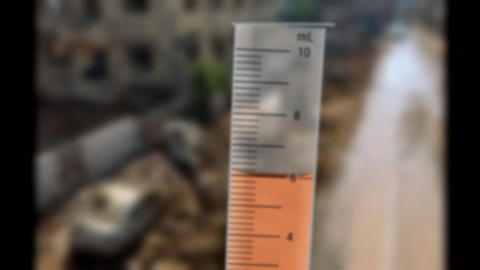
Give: 6 mL
